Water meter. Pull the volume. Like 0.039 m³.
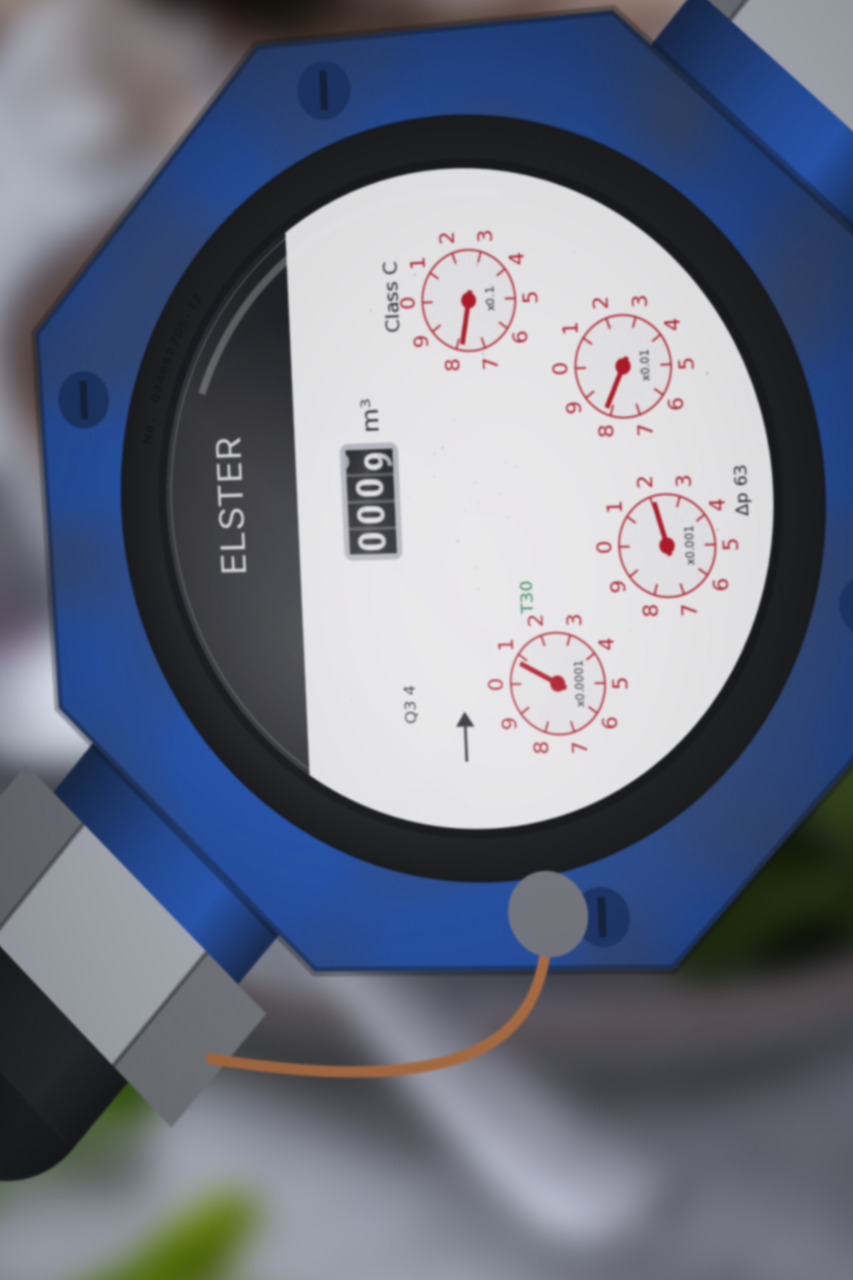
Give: 8.7820 m³
